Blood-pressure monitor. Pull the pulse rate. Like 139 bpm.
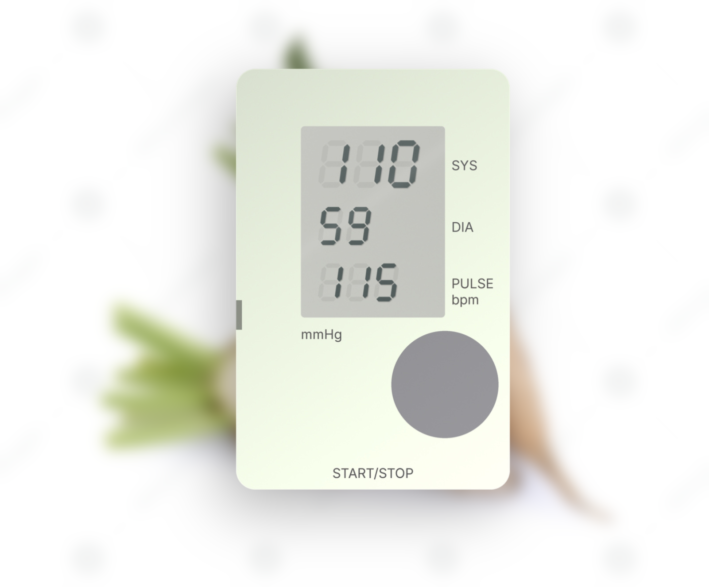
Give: 115 bpm
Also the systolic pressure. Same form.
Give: 110 mmHg
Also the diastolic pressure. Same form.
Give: 59 mmHg
